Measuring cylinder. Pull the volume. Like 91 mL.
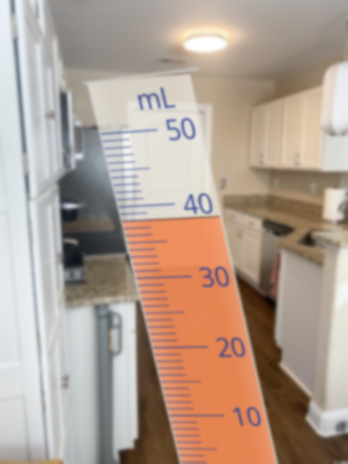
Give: 38 mL
